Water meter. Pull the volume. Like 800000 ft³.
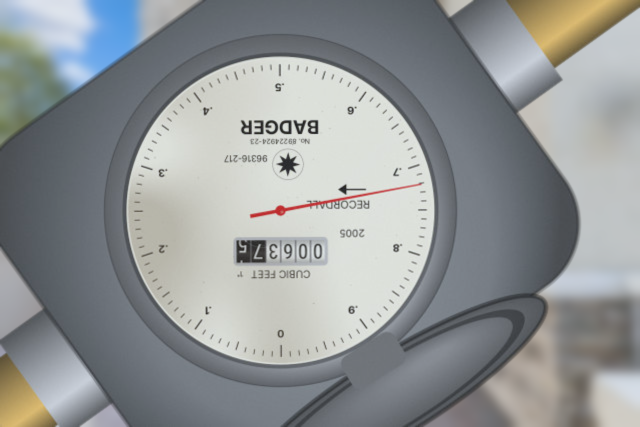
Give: 6374.72 ft³
